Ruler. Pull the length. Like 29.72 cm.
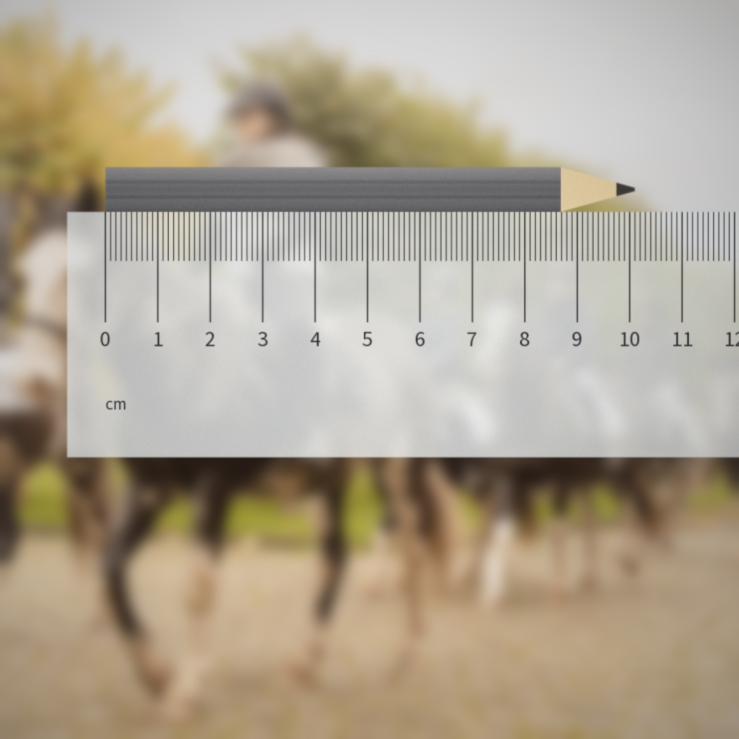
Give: 10.1 cm
